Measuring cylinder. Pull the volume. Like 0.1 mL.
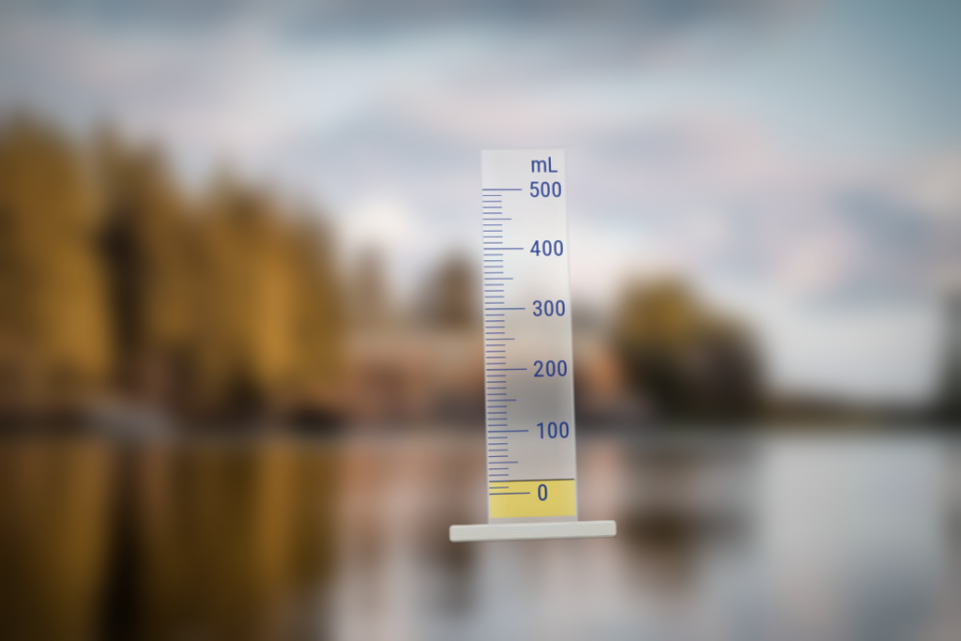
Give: 20 mL
